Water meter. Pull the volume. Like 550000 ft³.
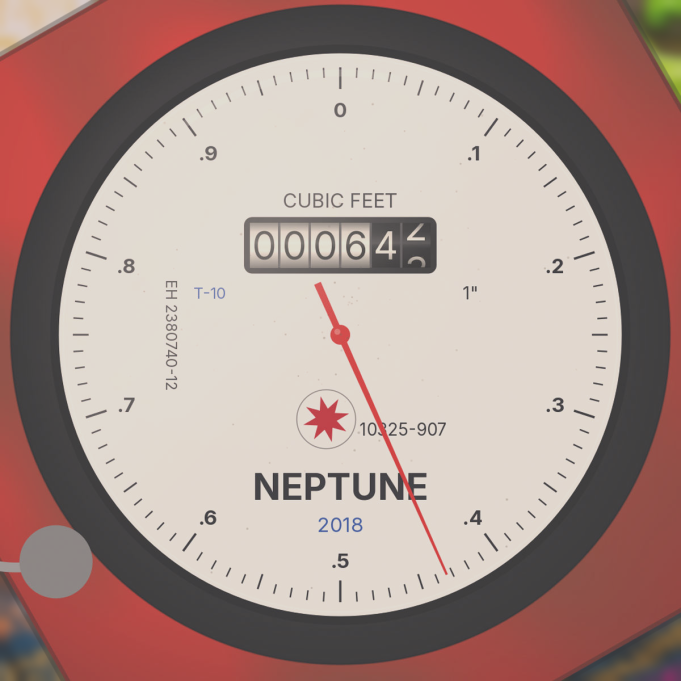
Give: 642.43 ft³
